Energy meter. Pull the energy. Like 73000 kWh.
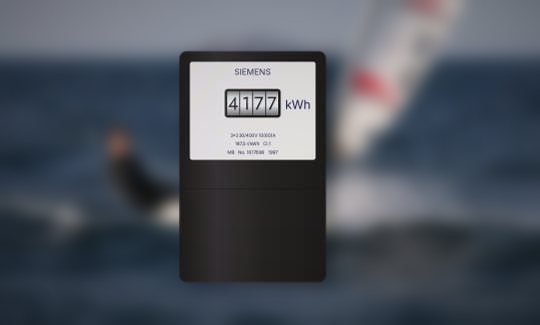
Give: 4177 kWh
